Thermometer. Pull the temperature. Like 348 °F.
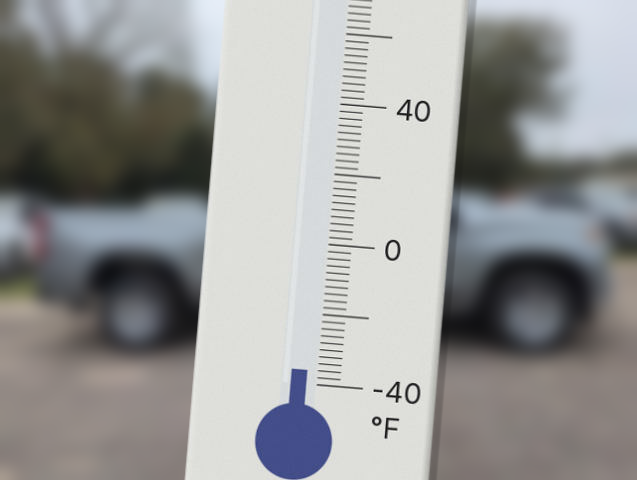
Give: -36 °F
